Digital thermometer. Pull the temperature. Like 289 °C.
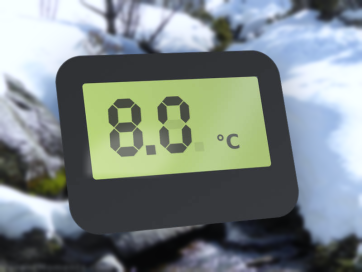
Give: 8.0 °C
